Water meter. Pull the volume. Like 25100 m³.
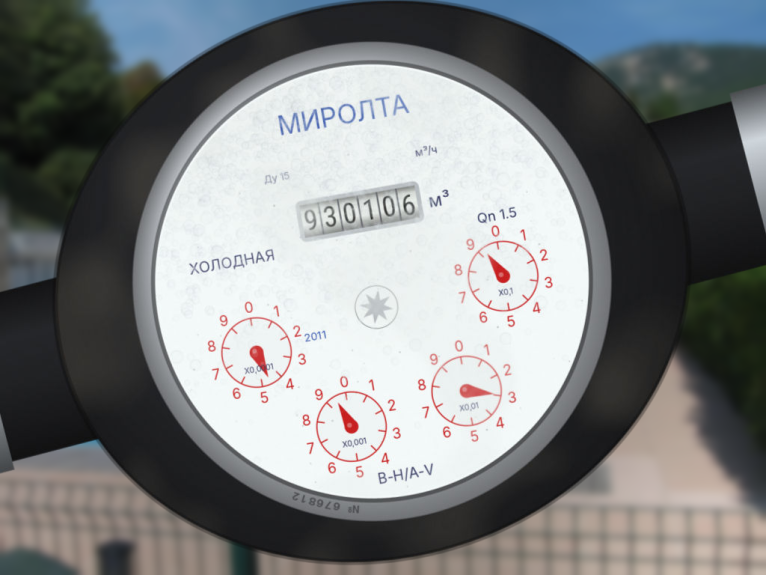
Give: 930105.9294 m³
